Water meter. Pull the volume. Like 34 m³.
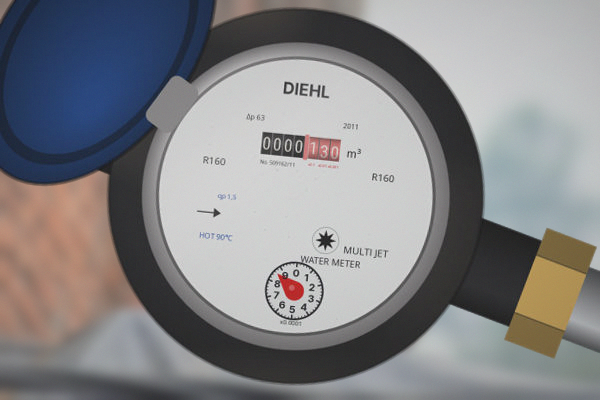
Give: 0.1298 m³
